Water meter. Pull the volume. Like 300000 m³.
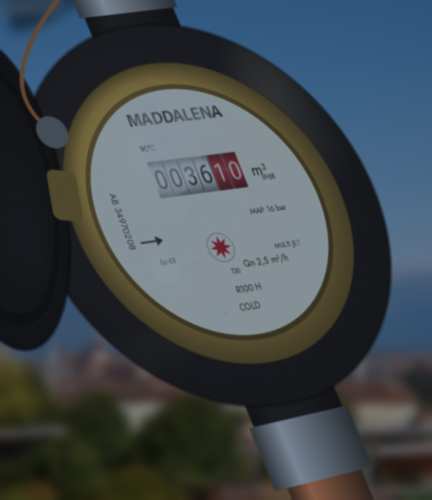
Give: 36.10 m³
